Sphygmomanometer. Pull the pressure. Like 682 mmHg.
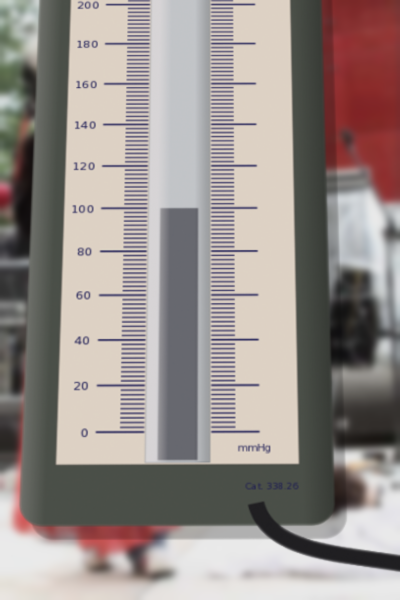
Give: 100 mmHg
